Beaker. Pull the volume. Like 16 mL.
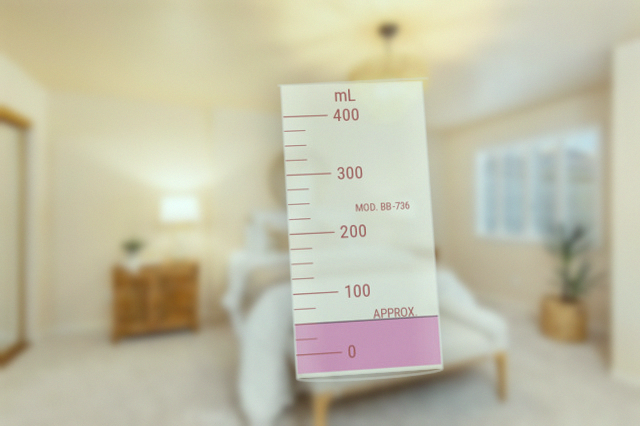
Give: 50 mL
